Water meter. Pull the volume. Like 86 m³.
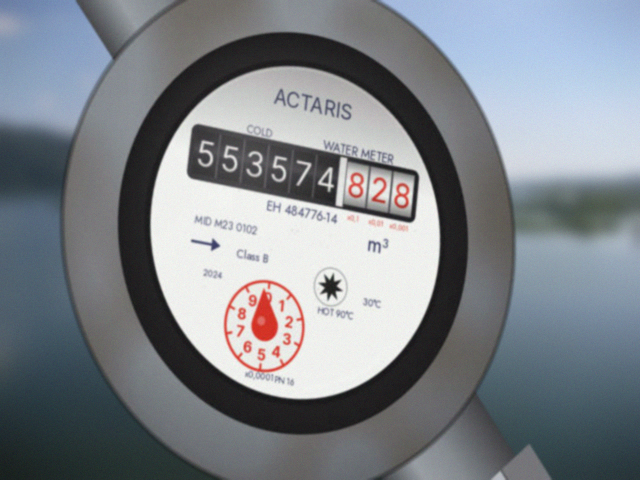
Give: 553574.8279 m³
